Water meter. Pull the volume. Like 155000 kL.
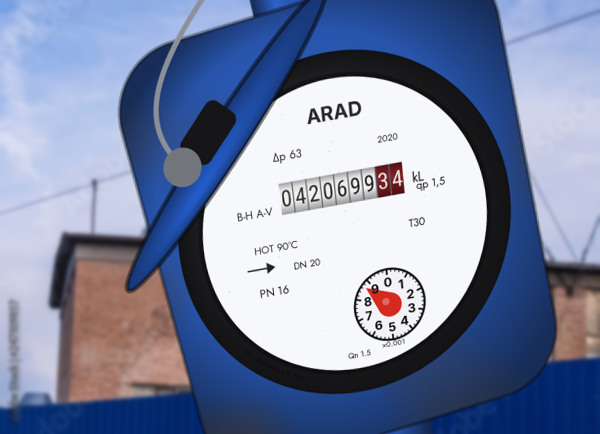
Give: 420699.348 kL
